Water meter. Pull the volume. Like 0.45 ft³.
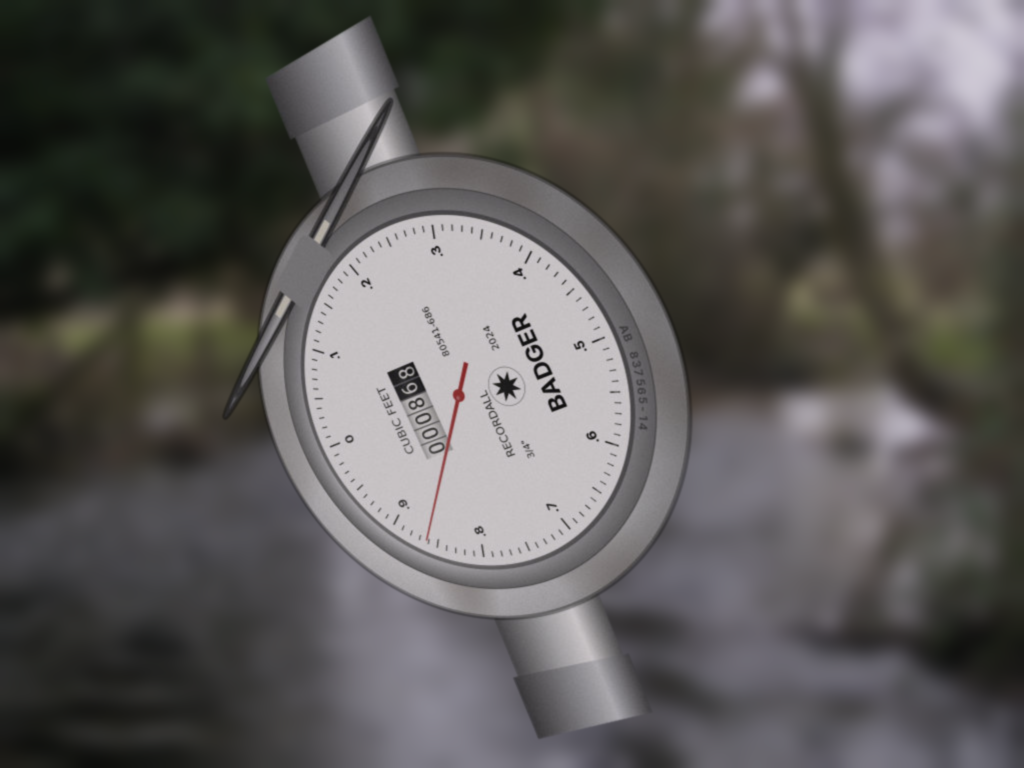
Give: 867.86 ft³
